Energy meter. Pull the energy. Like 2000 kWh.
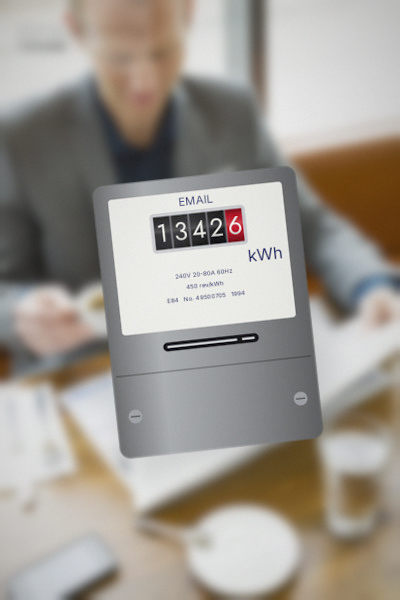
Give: 1342.6 kWh
